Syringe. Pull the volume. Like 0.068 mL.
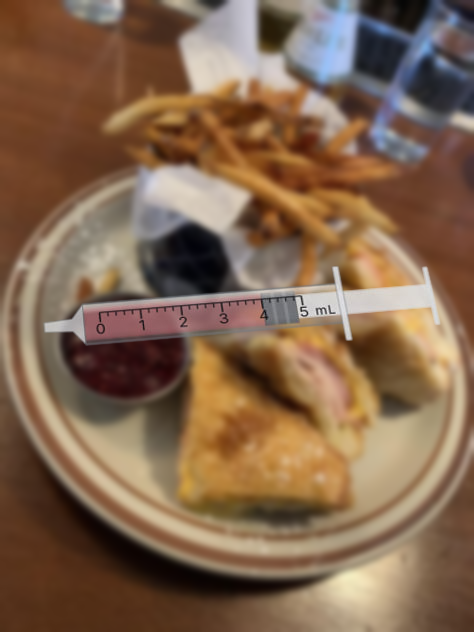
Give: 4 mL
